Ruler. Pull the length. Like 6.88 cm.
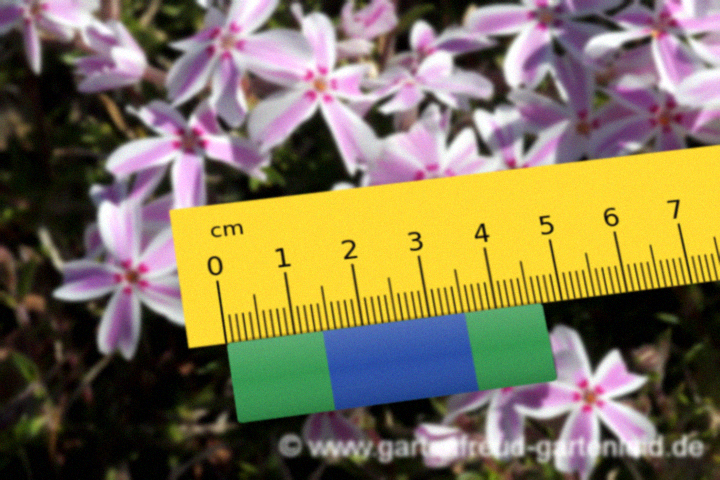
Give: 4.7 cm
